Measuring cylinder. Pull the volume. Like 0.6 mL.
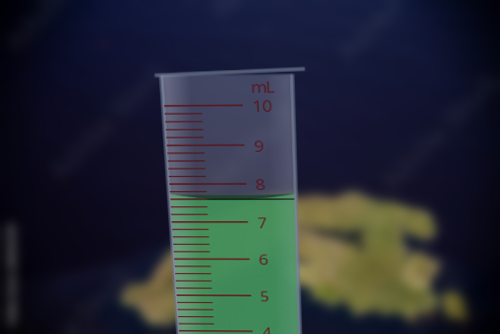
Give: 7.6 mL
